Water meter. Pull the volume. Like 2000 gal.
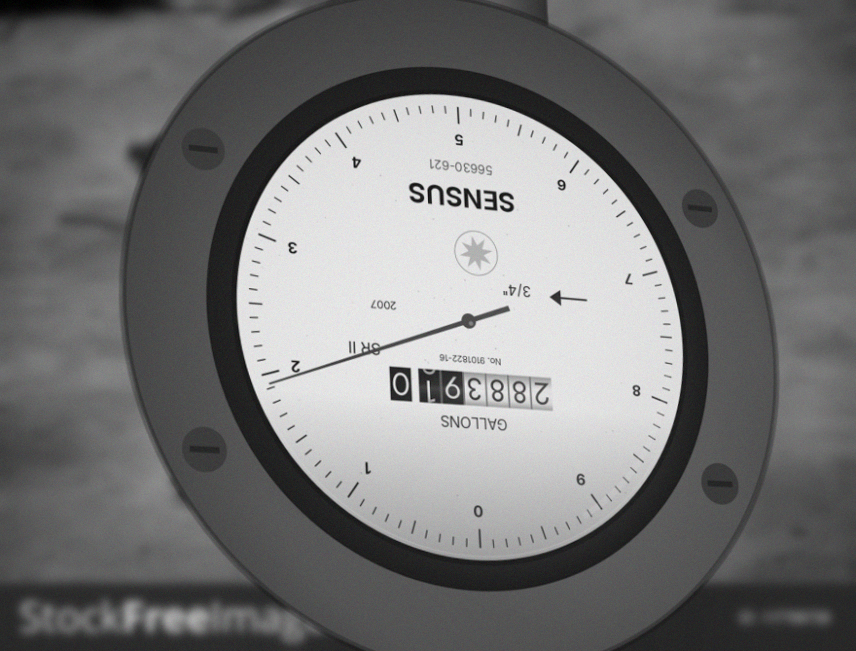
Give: 2883911.9 gal
